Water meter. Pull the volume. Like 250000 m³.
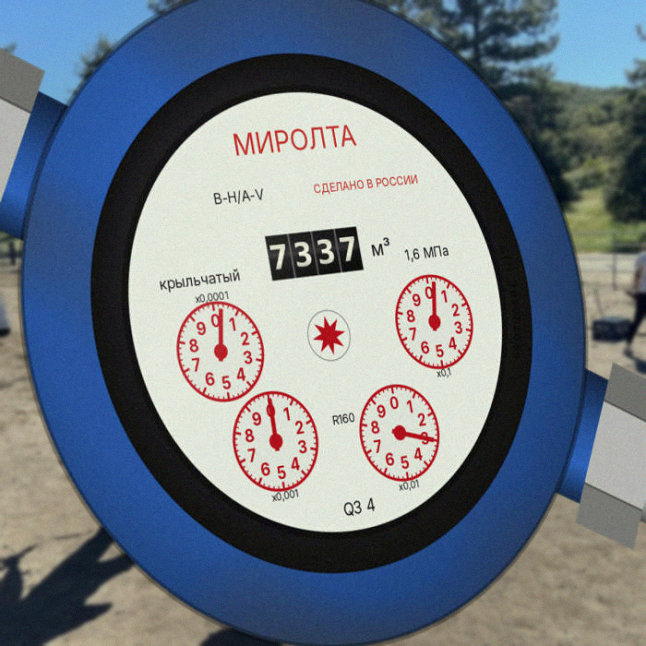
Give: 7337.0300 m³
